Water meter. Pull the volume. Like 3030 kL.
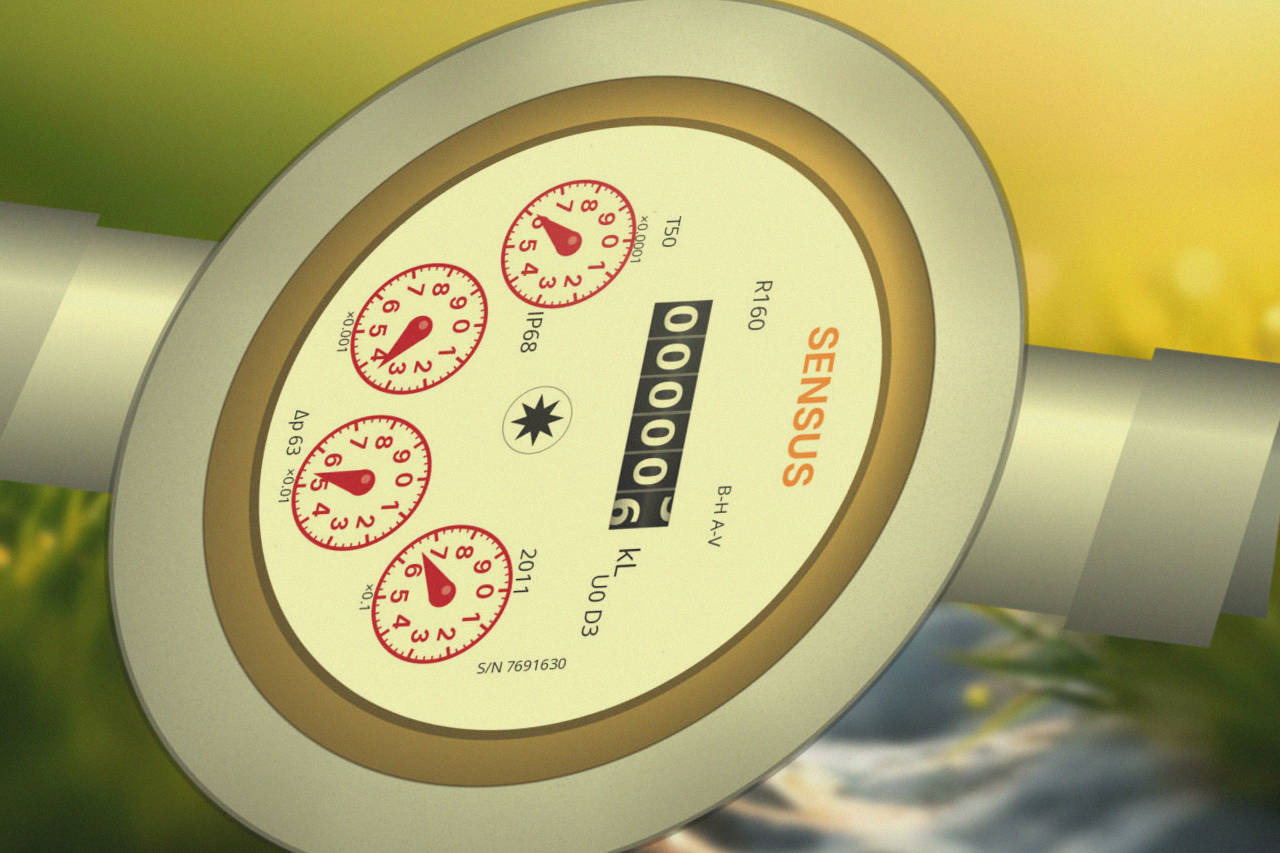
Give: 5.6536 kL
